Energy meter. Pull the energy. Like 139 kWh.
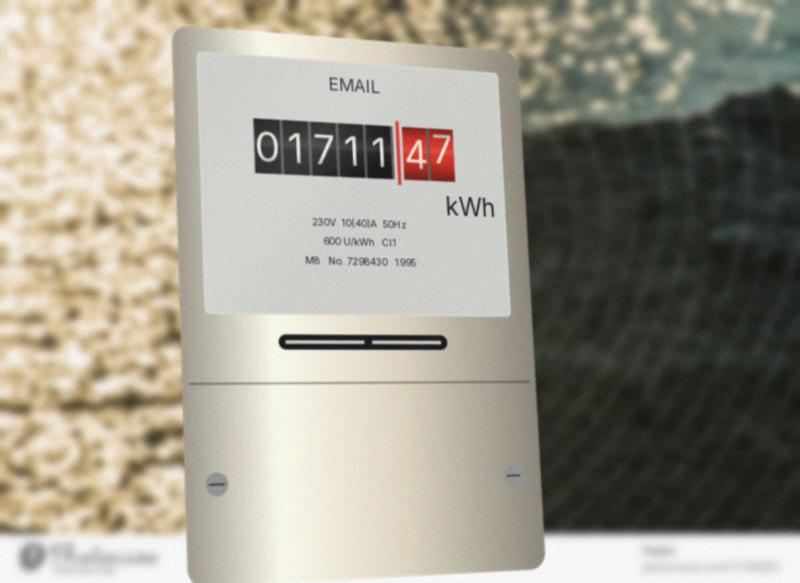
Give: 1711.47 kWh
